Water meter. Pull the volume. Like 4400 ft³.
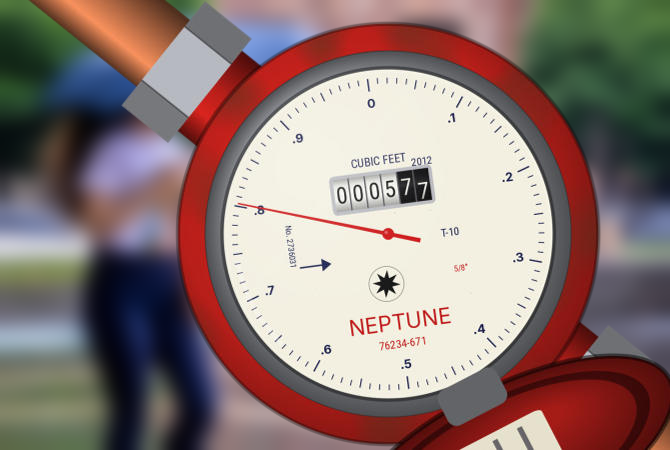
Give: 576.80 ft³
